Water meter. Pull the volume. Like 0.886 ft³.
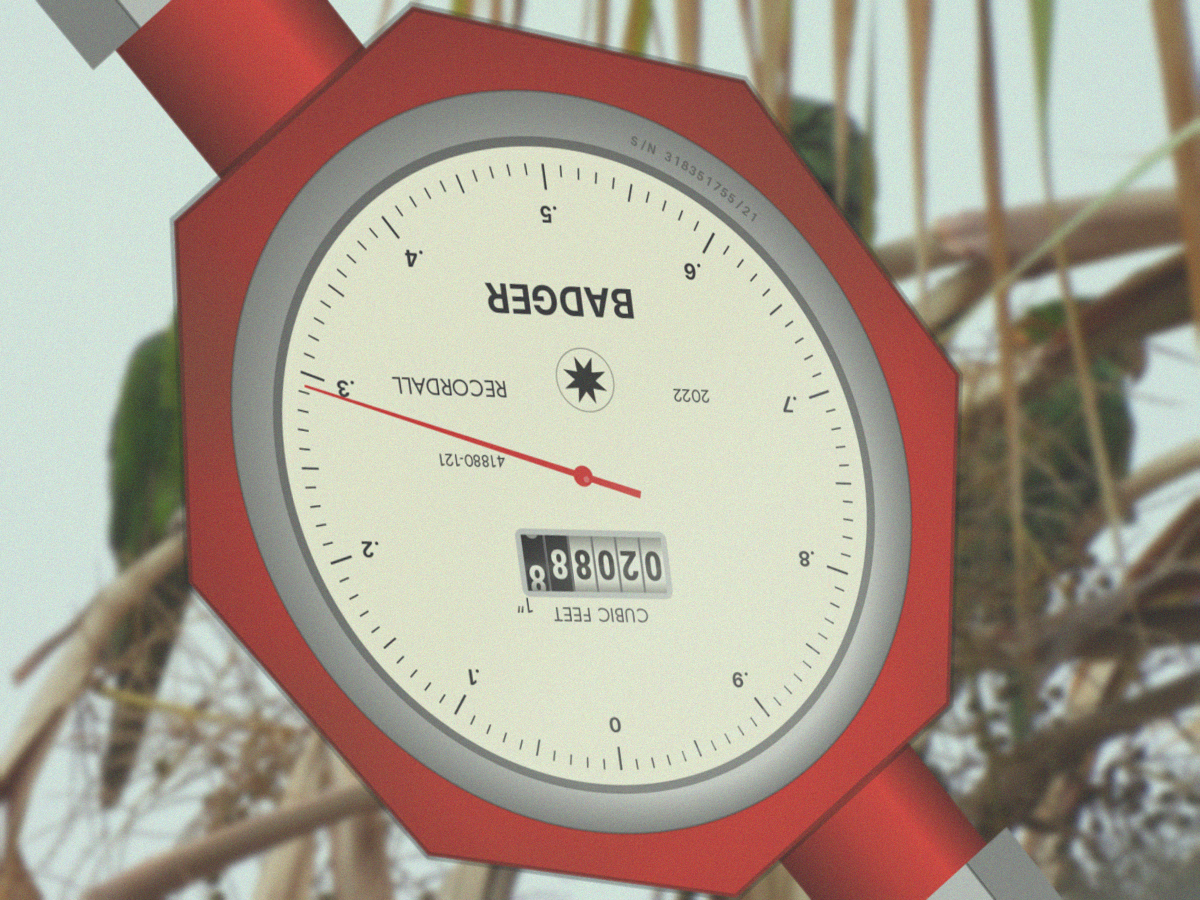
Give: 20888.29 ft³
